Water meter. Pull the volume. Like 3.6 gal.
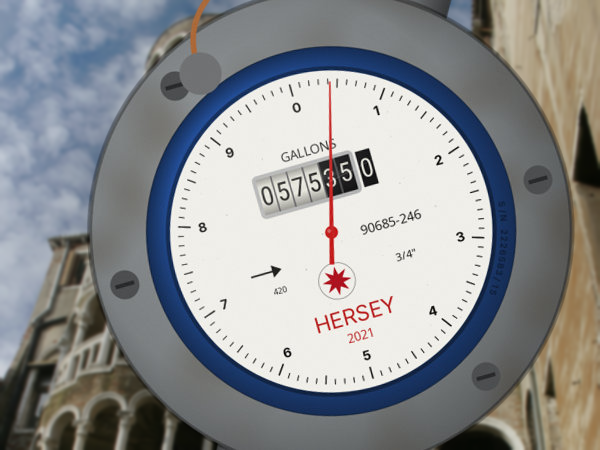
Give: 575350.4 gal
